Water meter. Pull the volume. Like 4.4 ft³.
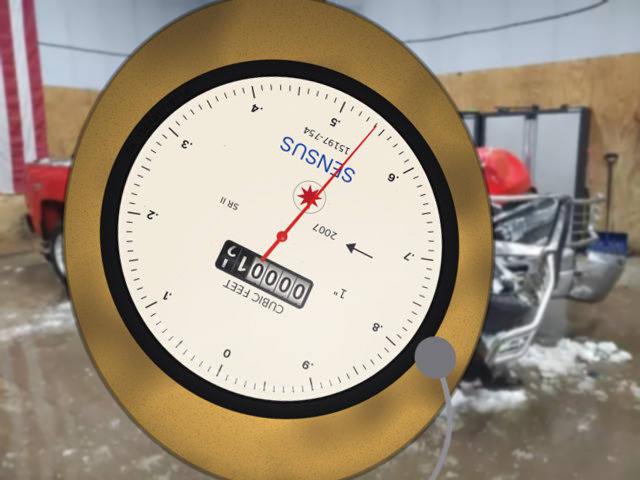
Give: 11.54 ft³
